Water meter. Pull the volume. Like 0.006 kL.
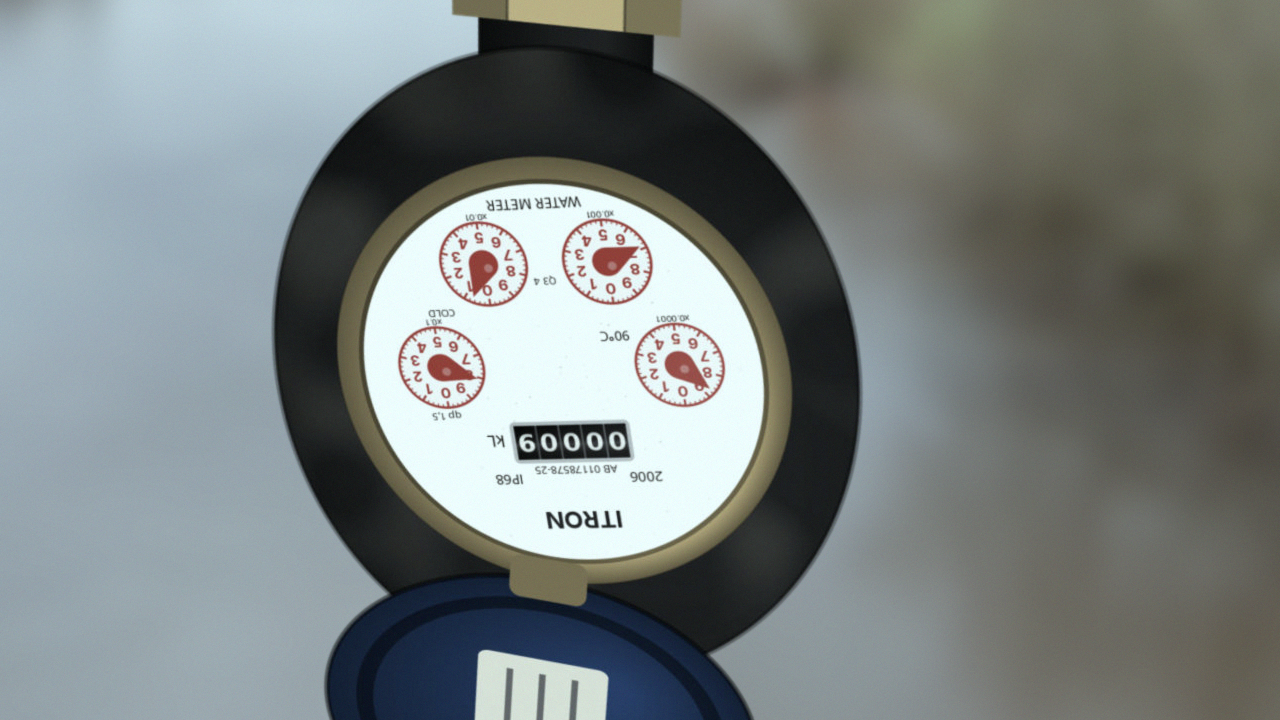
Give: 9.8068 kL
